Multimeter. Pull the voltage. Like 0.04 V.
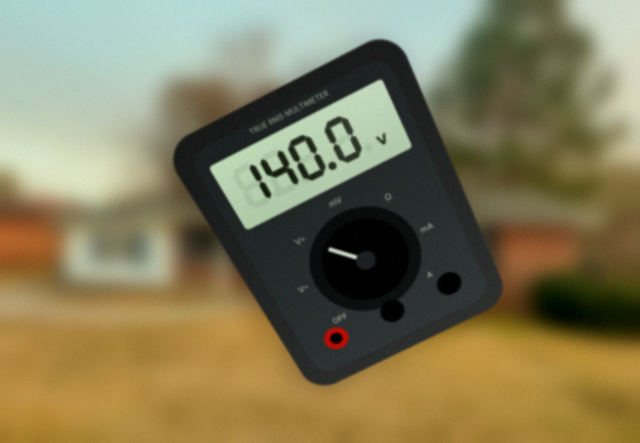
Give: 140.0 V
